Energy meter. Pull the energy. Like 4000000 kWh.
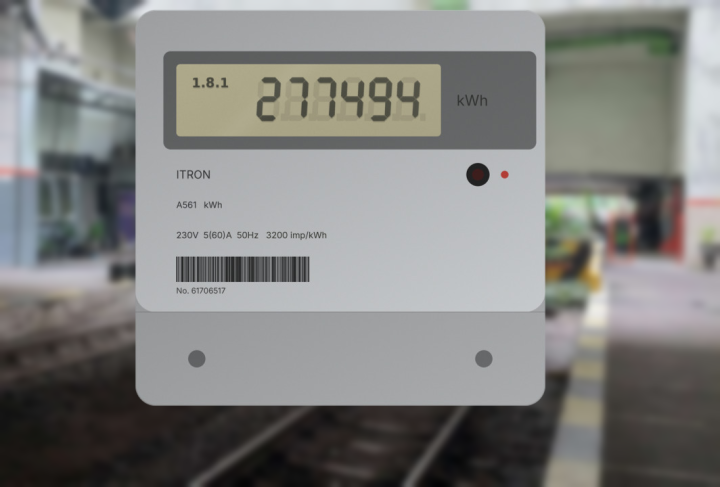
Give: 277494 kWh
